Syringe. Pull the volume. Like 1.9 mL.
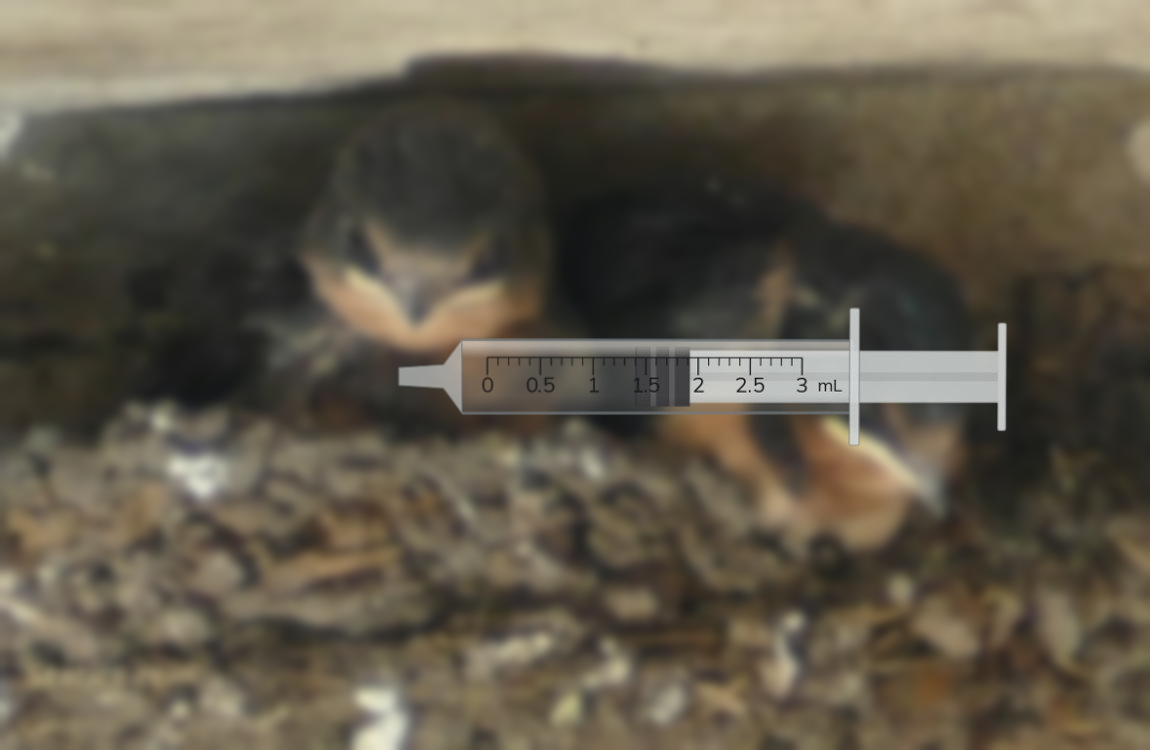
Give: 1.4 mL
